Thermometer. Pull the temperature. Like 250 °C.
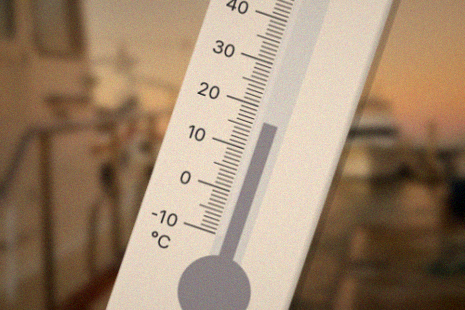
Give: 17 °C
